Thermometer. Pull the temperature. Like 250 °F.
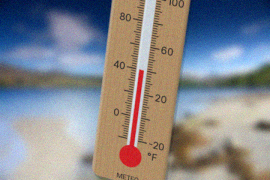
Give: 40 °F
